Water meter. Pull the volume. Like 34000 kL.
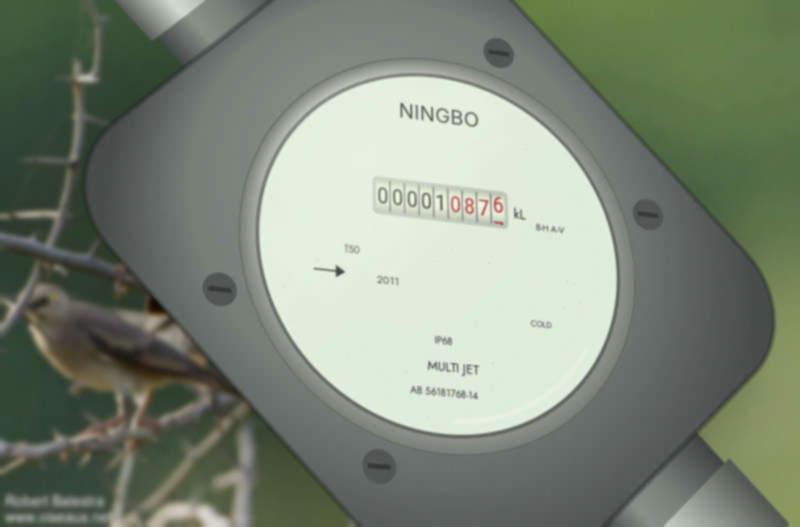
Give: 1.0876 kL
